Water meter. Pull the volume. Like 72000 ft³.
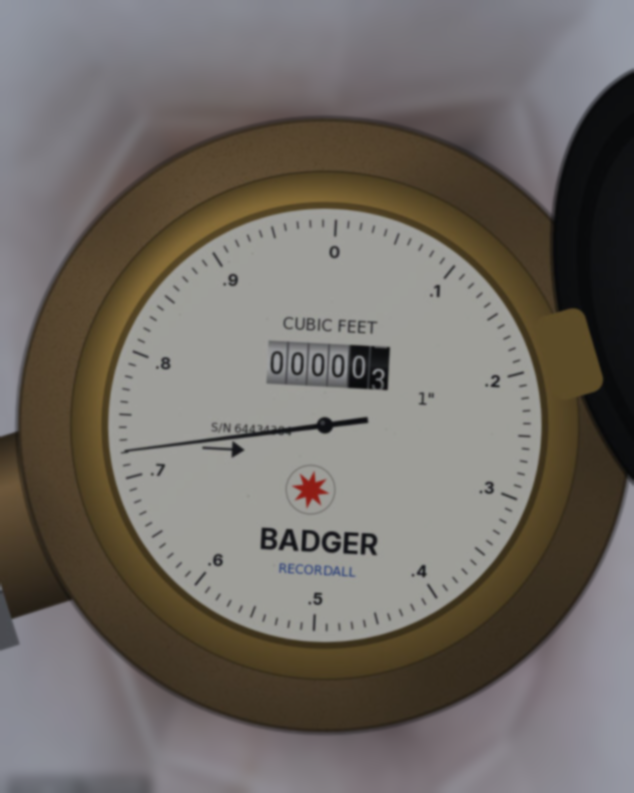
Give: 2.72 ft³
